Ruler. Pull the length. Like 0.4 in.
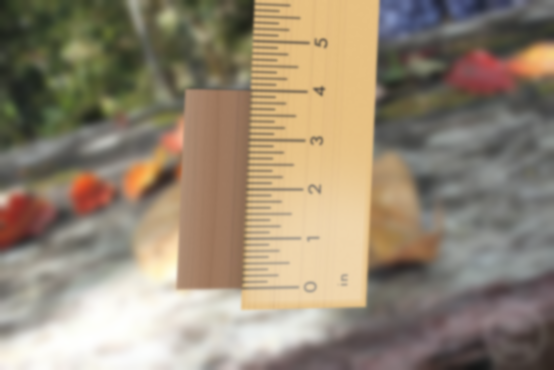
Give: 4 in
